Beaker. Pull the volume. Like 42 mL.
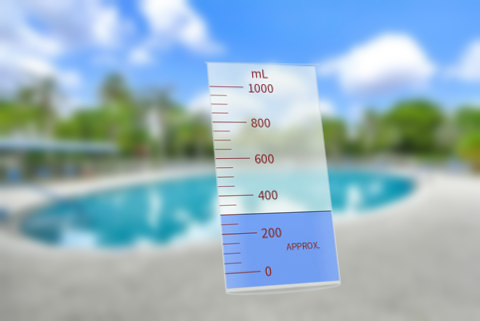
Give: 300 mL
